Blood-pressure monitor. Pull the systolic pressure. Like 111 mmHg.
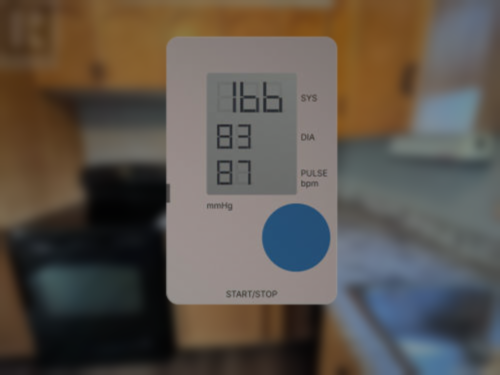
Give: 166 mmHg
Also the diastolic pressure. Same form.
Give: 83 mmHg
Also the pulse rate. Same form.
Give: 87 bpm
